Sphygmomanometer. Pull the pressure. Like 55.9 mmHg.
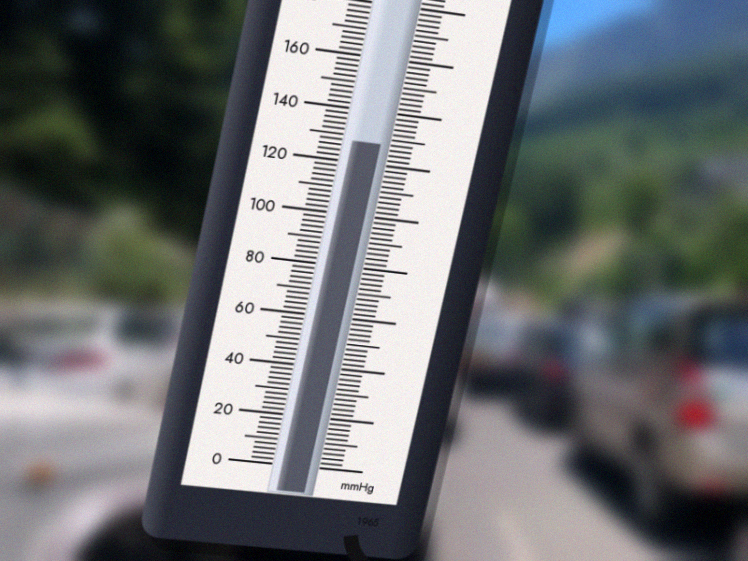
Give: 128 mmHg
